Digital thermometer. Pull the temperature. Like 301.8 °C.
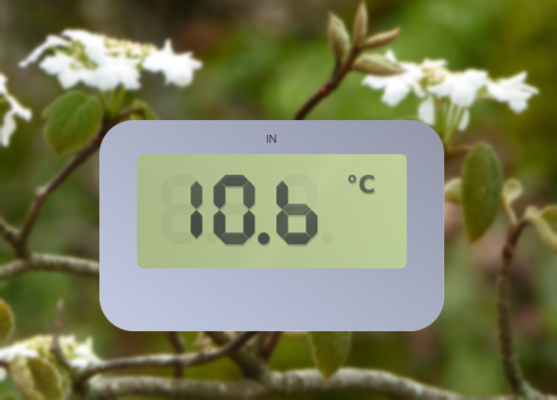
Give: 10.6 °C
